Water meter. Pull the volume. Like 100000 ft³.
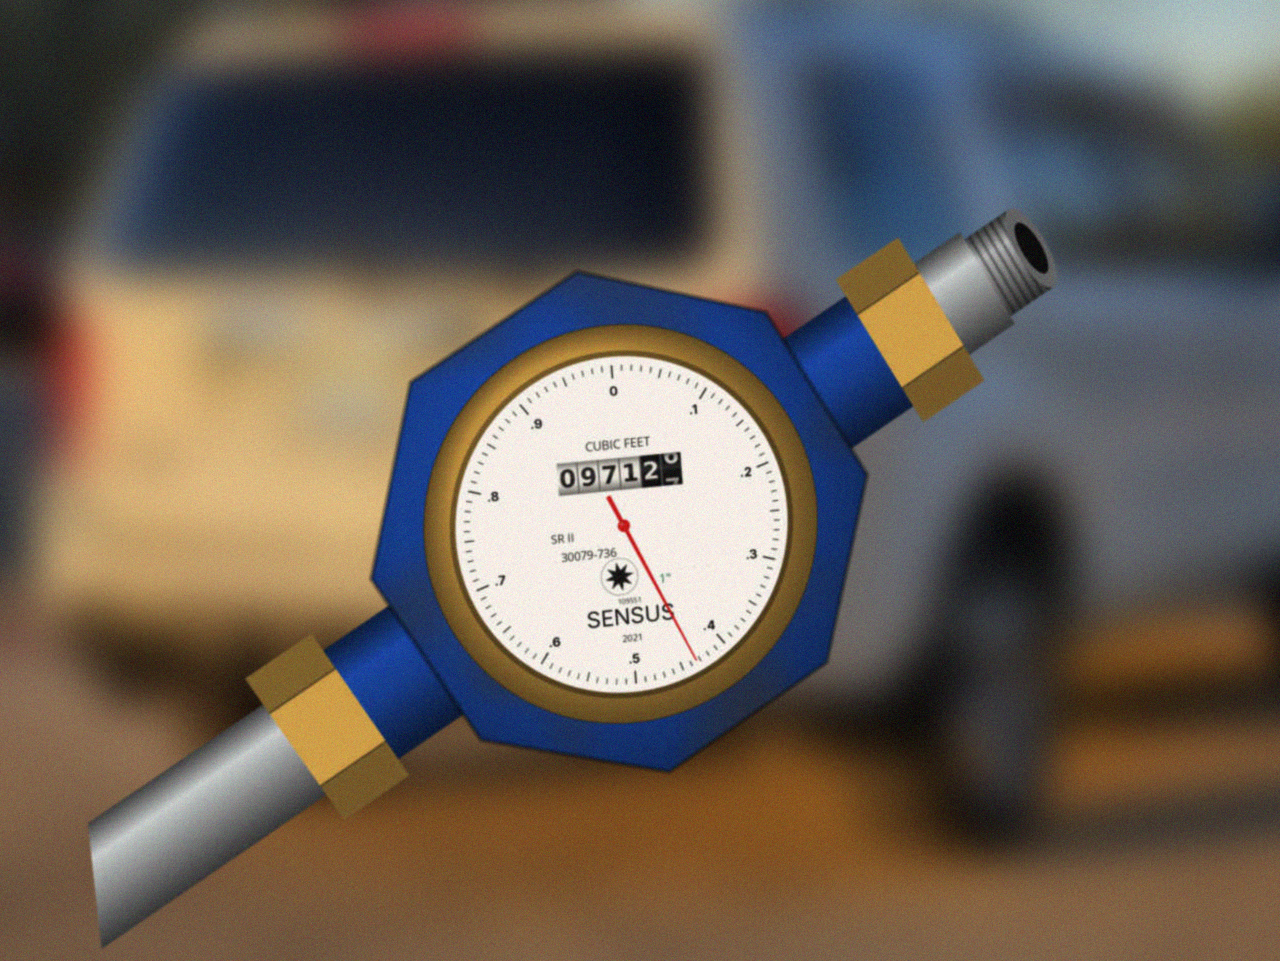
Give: 97126.43 ft³
